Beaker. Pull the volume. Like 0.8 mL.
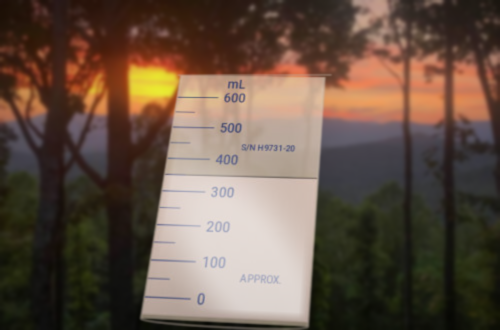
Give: 350 mL
